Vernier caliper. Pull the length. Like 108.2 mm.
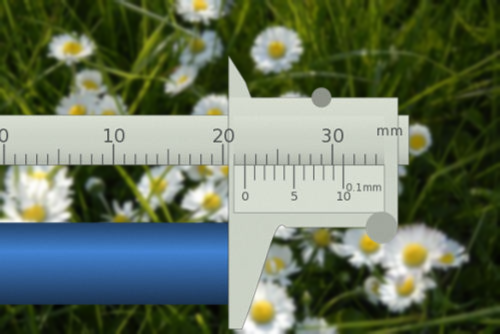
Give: 22.0 mm
